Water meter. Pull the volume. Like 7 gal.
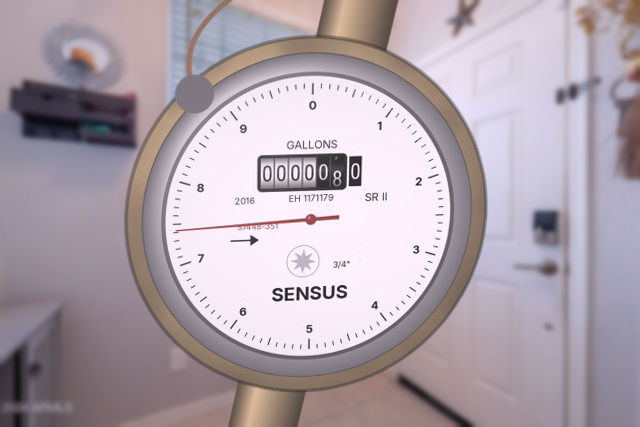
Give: 77.4 gal
